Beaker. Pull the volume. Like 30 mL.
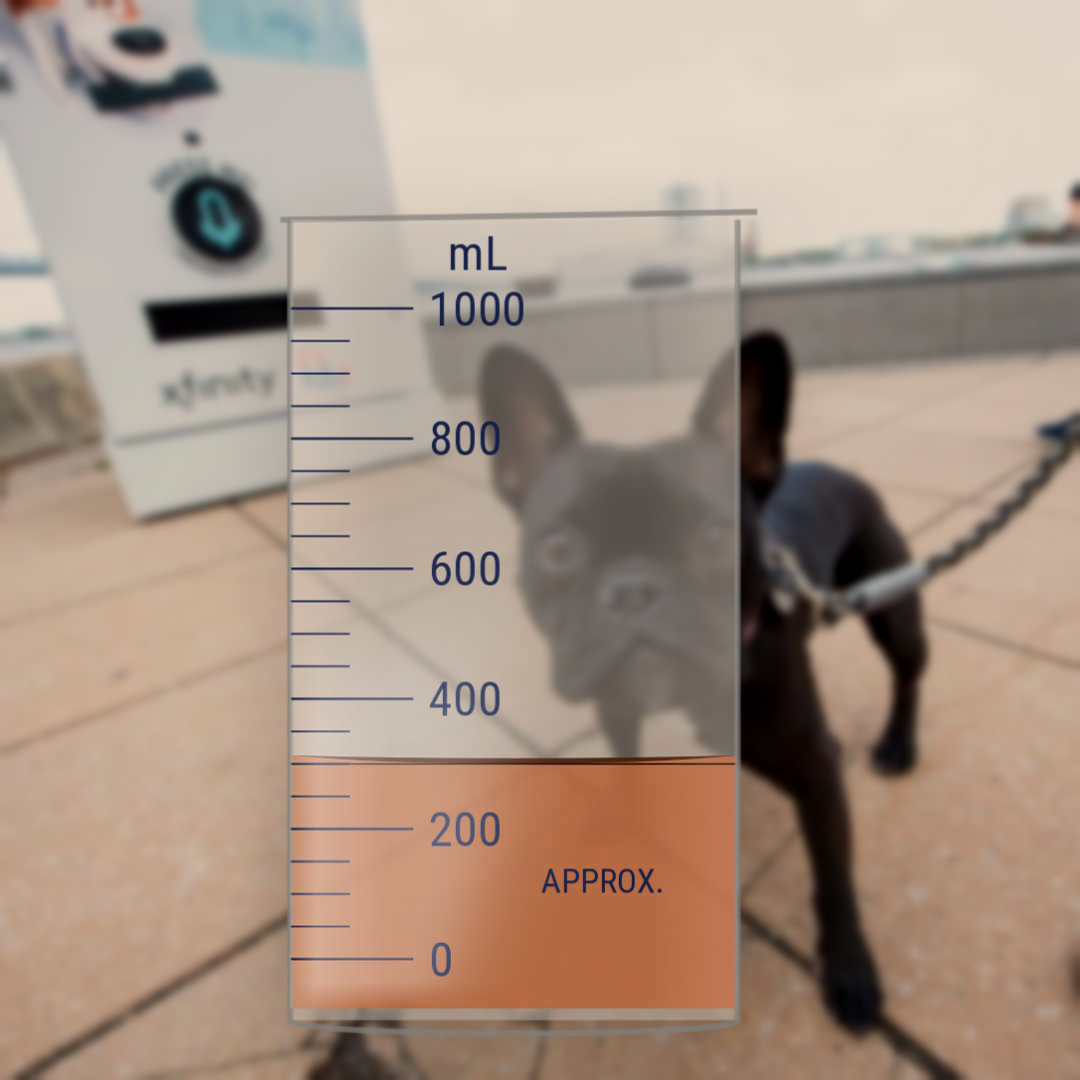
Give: 300 mL
